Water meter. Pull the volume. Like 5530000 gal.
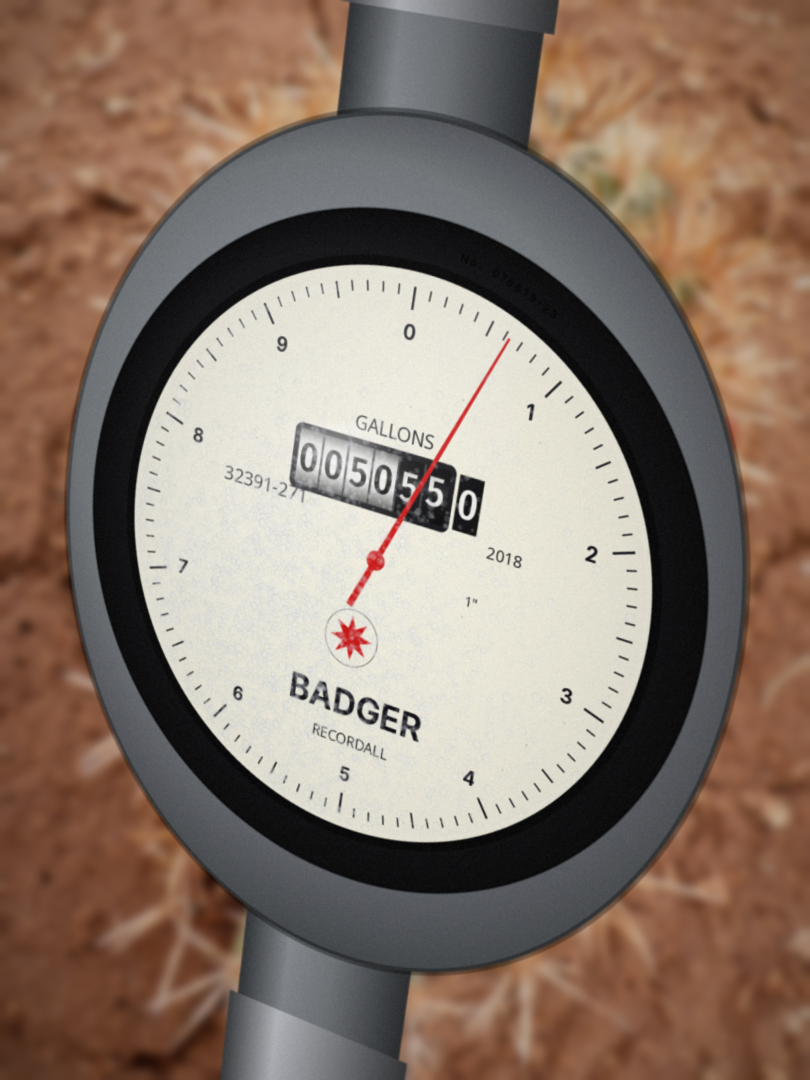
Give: 50550.6 gal
